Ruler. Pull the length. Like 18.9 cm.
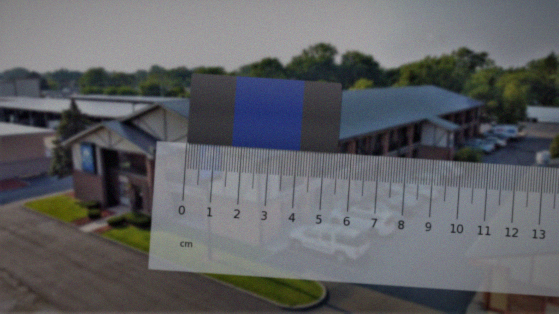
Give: 5.5 cm
